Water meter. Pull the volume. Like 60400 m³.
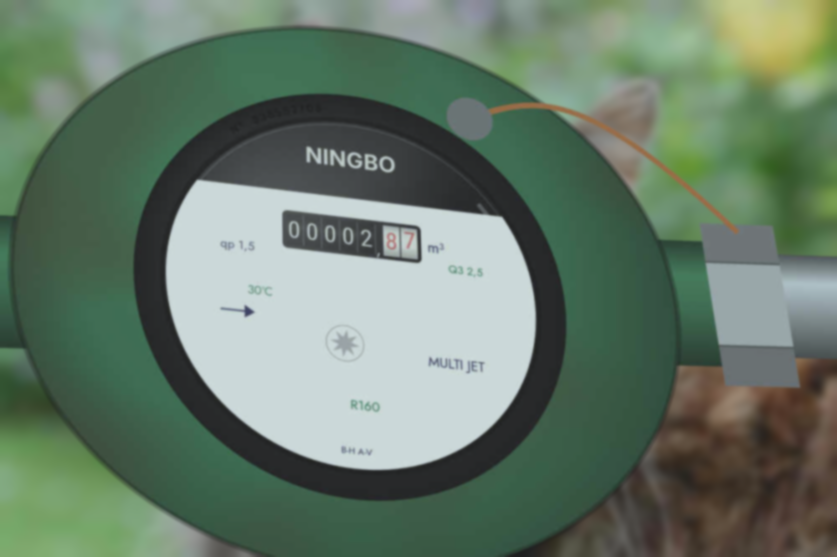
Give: 2.87 m³
